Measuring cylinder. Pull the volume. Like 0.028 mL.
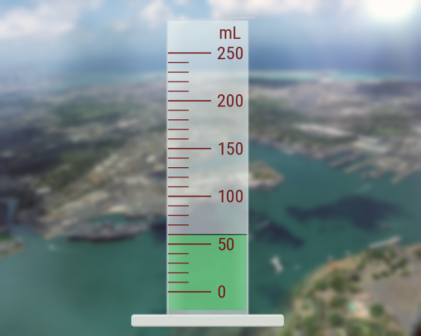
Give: 60 mL
